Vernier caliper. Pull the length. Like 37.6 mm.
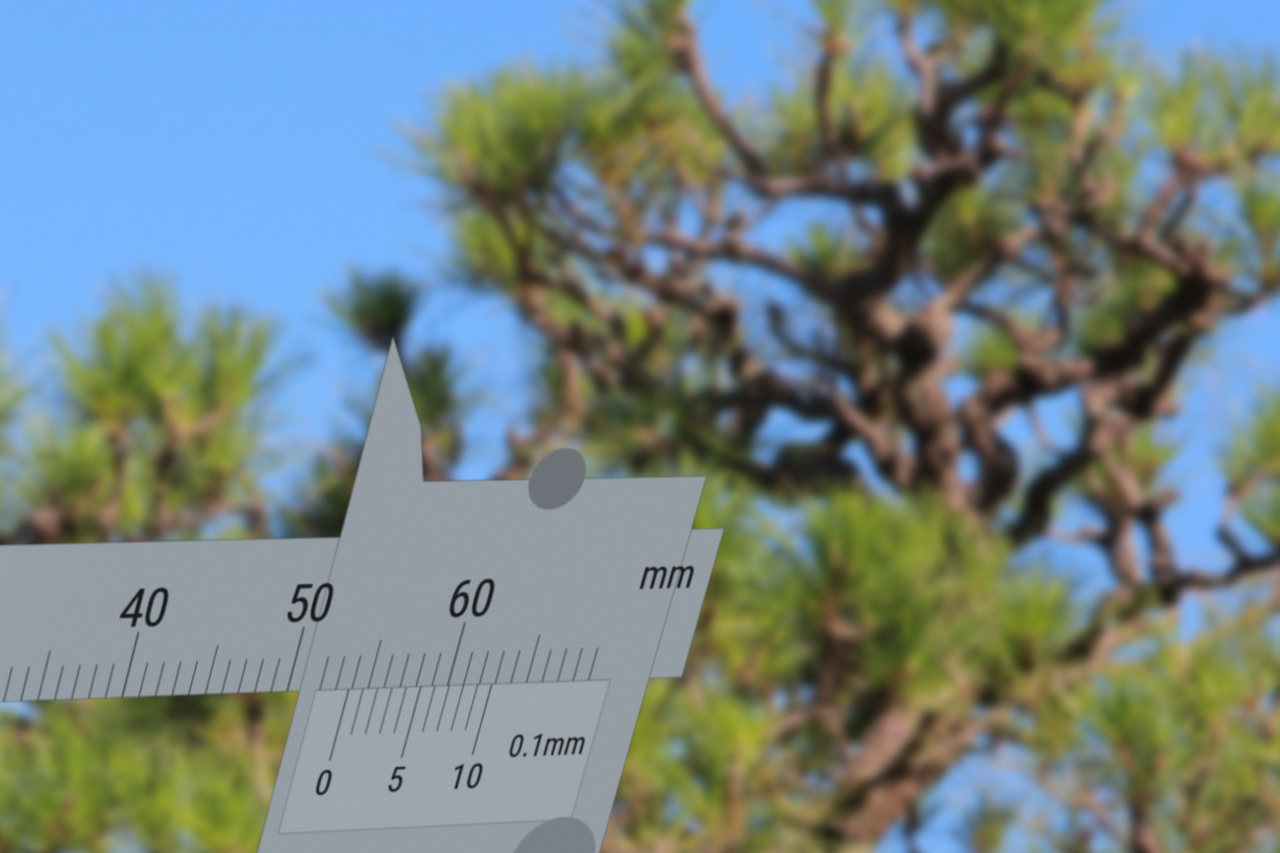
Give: 53.8 mm
